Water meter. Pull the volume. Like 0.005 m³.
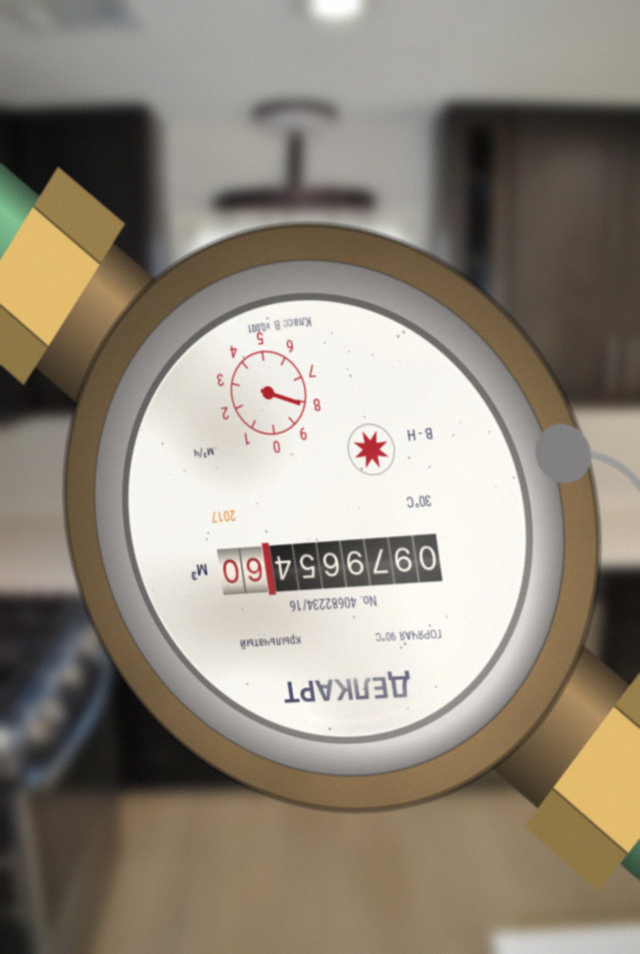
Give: 979654.608 m³
